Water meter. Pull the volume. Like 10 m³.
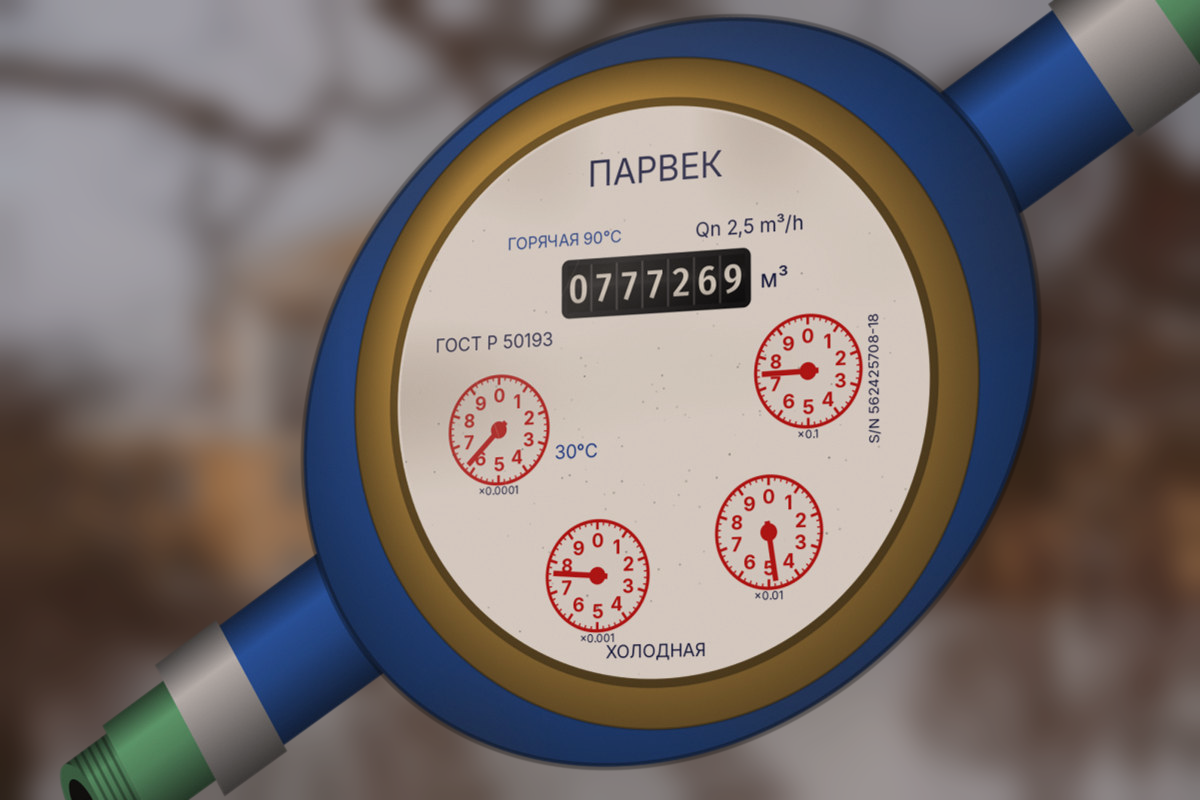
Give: 777269.7476 m³
